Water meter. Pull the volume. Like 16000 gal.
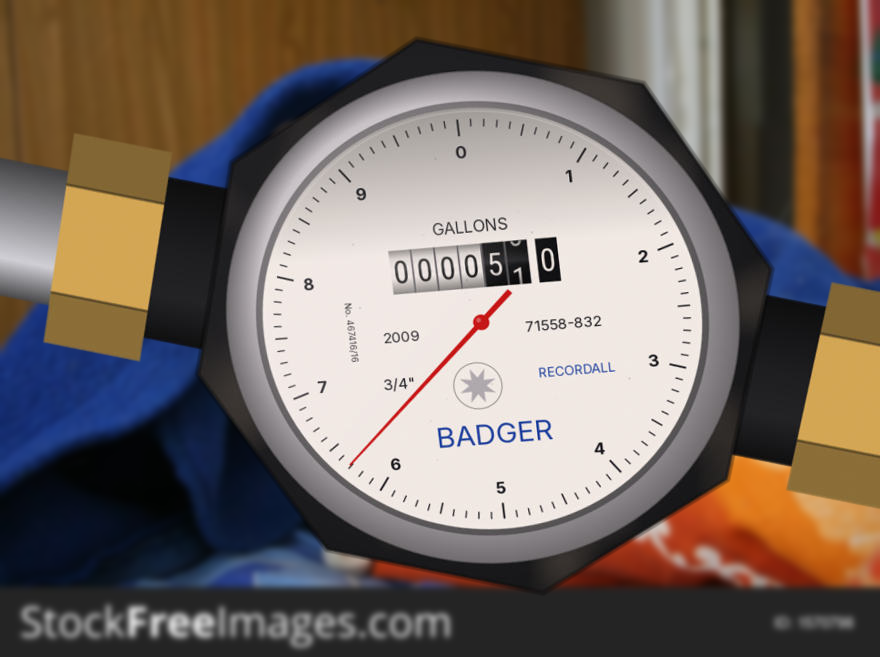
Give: 506.3 gal
